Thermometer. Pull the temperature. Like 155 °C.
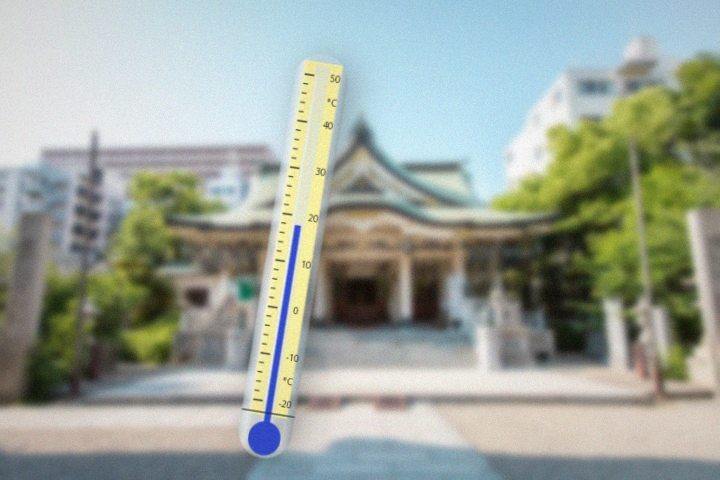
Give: 18 °C
